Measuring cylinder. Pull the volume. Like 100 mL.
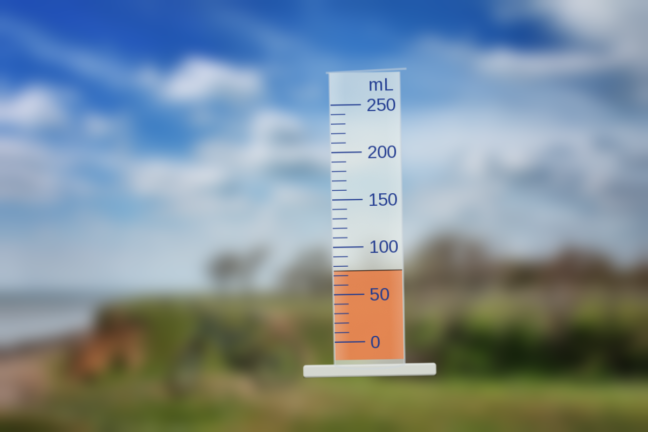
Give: 75 mL
